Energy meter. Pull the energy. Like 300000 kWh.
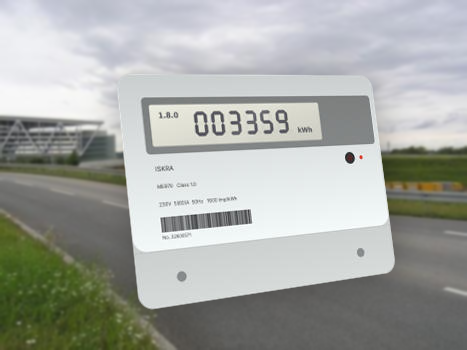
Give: 3359 kWh
